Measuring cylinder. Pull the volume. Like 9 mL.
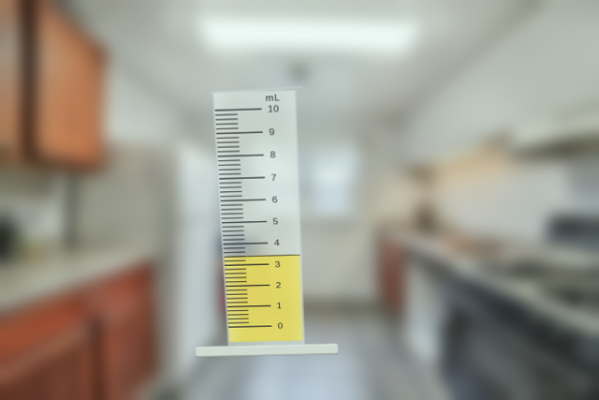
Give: 3.4 mL
